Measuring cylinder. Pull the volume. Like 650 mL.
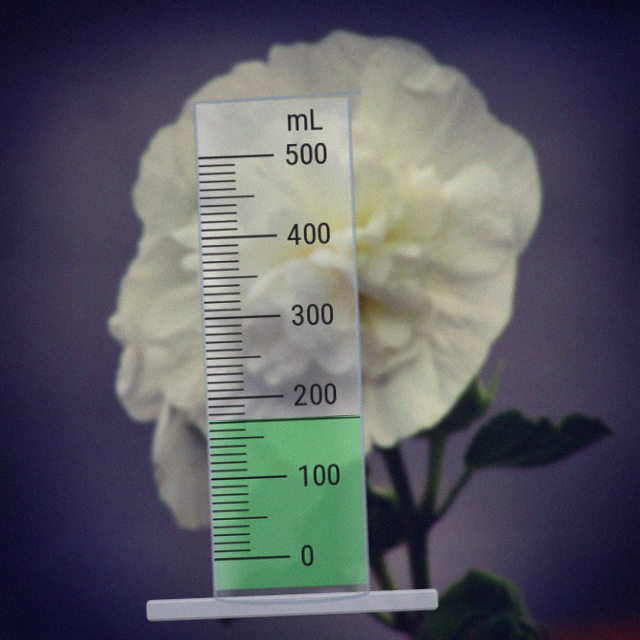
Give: 170 mL
